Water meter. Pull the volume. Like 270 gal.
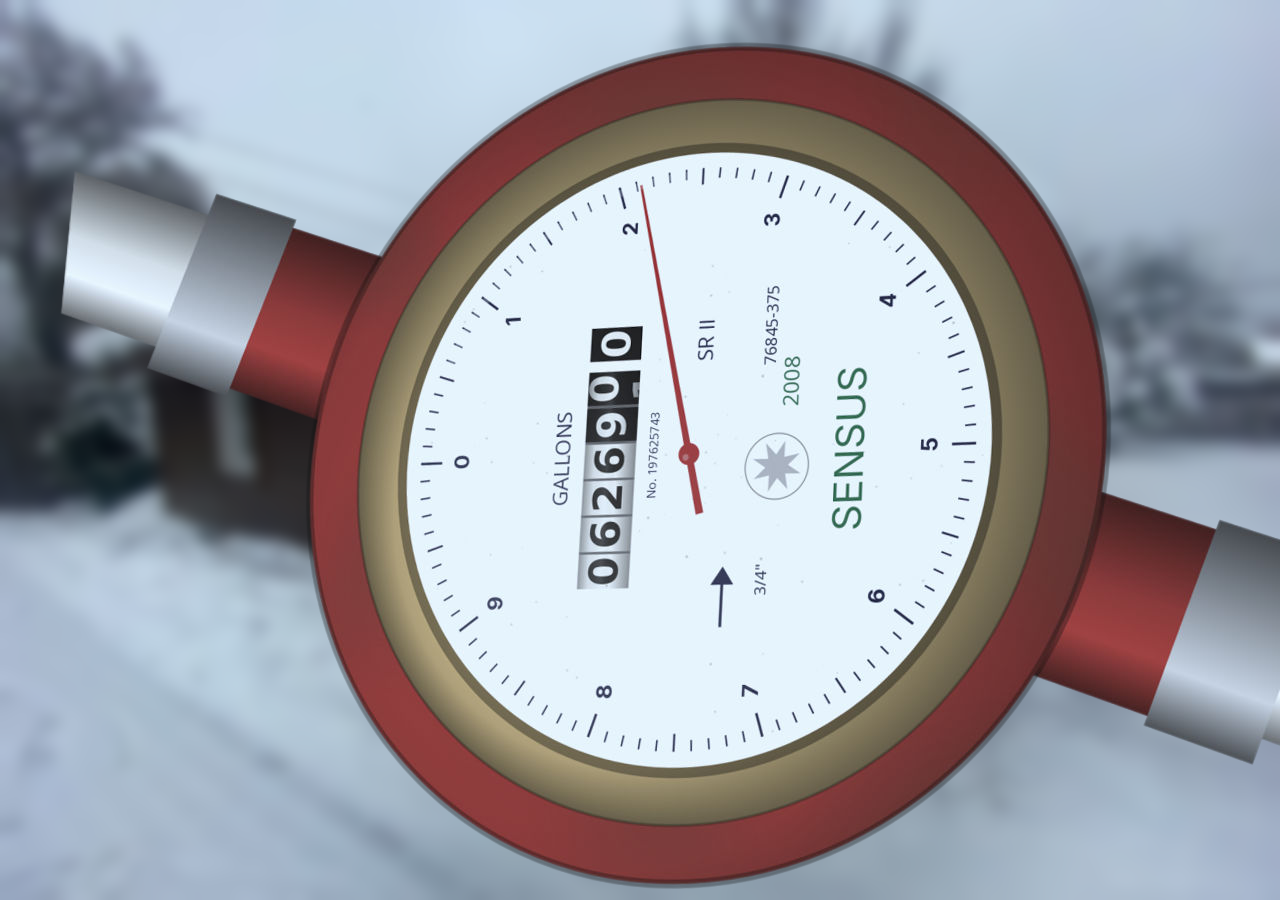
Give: 626902.1 gal
